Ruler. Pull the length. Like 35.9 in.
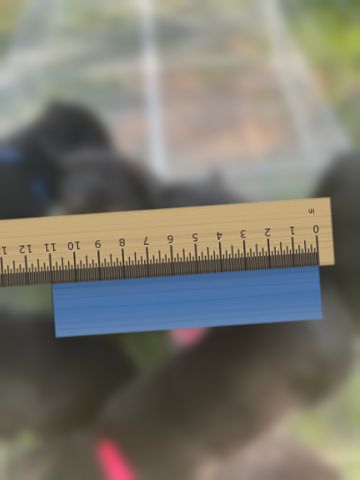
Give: 11 in
